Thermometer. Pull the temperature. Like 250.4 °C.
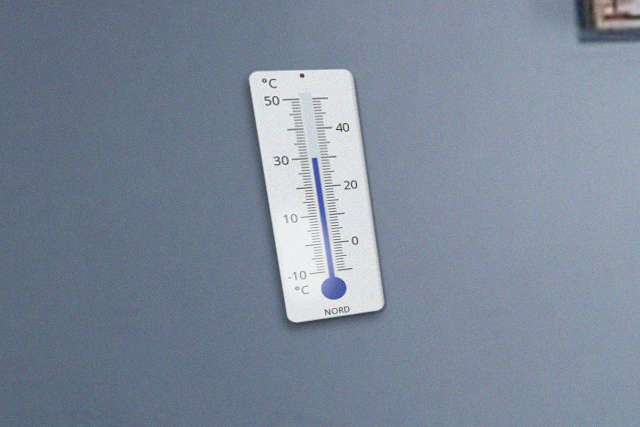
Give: 30 °C
